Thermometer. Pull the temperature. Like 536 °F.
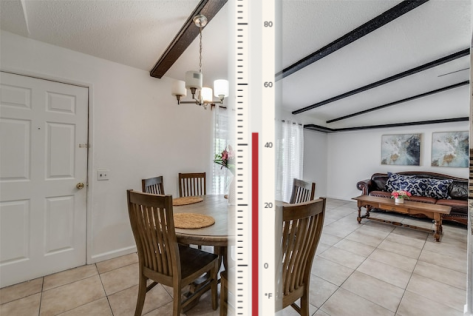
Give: 44 °F
